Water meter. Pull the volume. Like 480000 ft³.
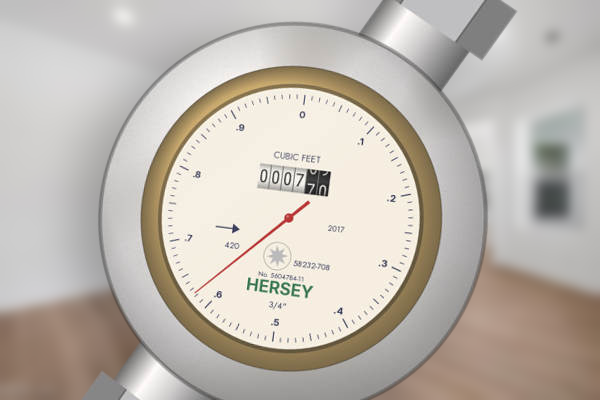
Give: 769.62 ft³
